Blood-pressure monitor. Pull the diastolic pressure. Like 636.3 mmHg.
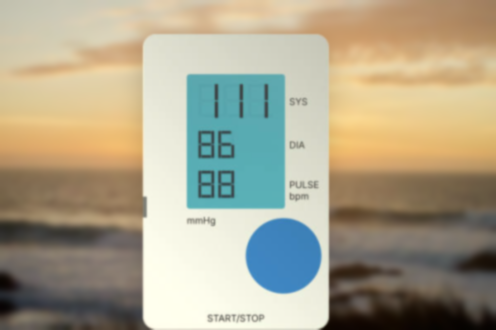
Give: 86 mmHg
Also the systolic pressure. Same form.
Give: 111 mmHg
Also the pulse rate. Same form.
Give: 88 bpm
